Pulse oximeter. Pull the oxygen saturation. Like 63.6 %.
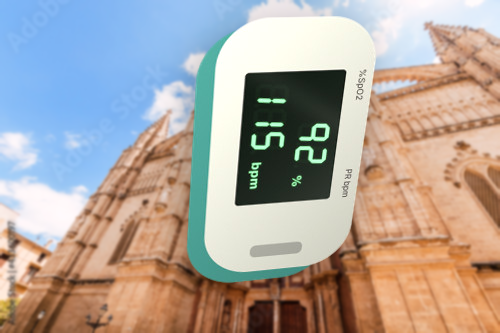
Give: 92 %
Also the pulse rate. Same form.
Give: 115 bpm
